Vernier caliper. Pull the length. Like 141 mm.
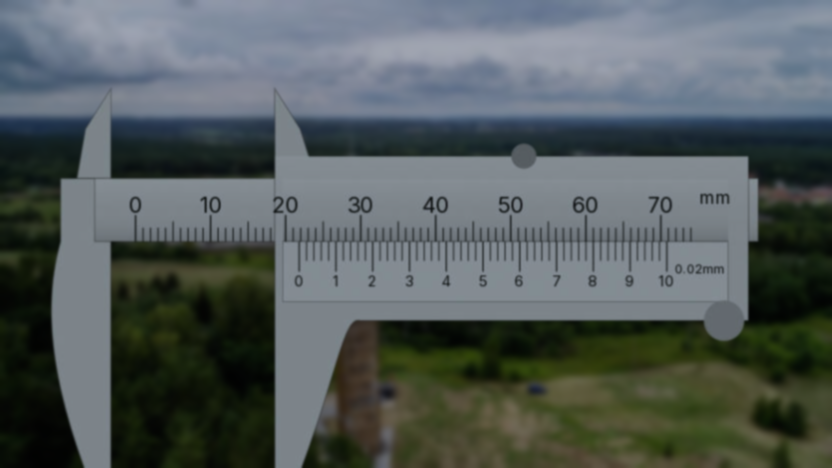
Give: 21.8 mm
